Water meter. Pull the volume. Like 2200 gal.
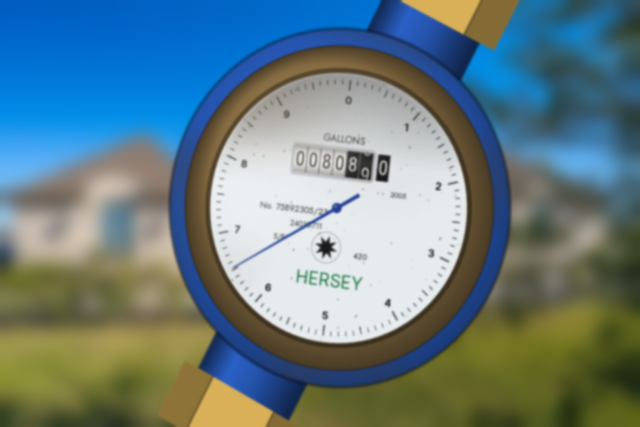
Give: 80886.5 gal
